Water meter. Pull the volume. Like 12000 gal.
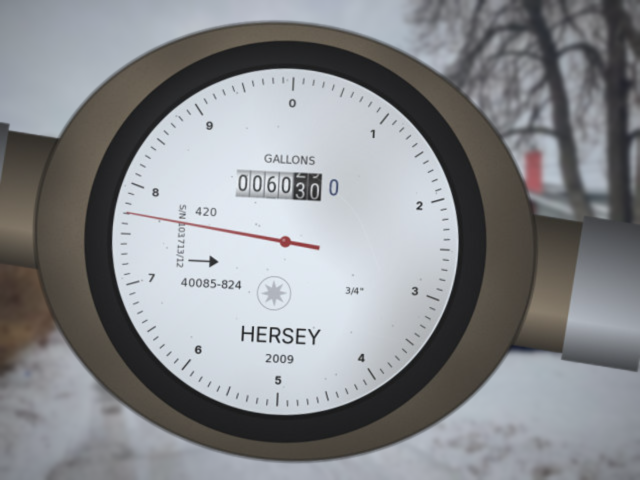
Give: 60297.7 gal
